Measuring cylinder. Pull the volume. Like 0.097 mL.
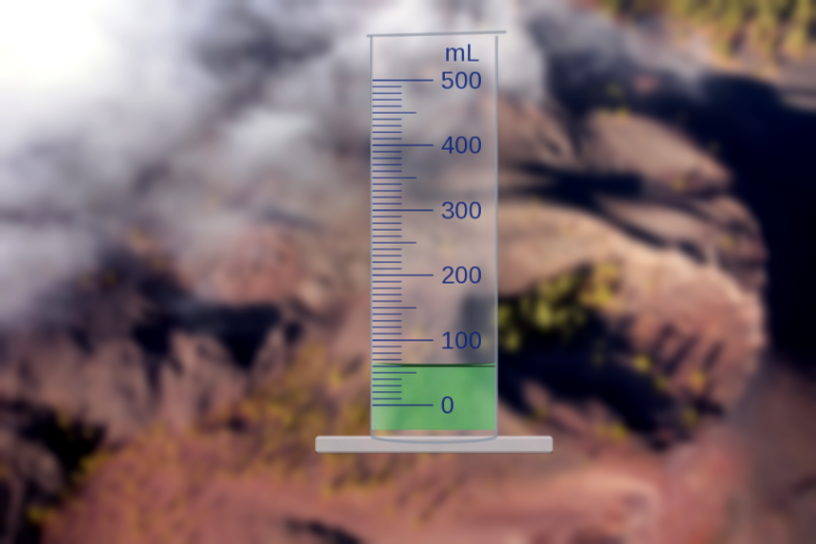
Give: 60 mL
